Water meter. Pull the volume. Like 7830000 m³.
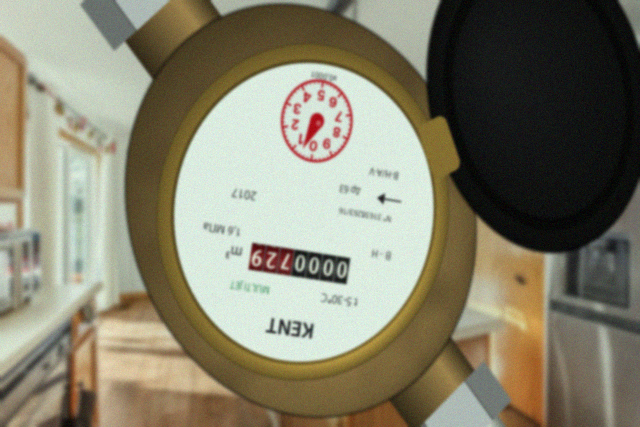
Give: 0.7290 m³
